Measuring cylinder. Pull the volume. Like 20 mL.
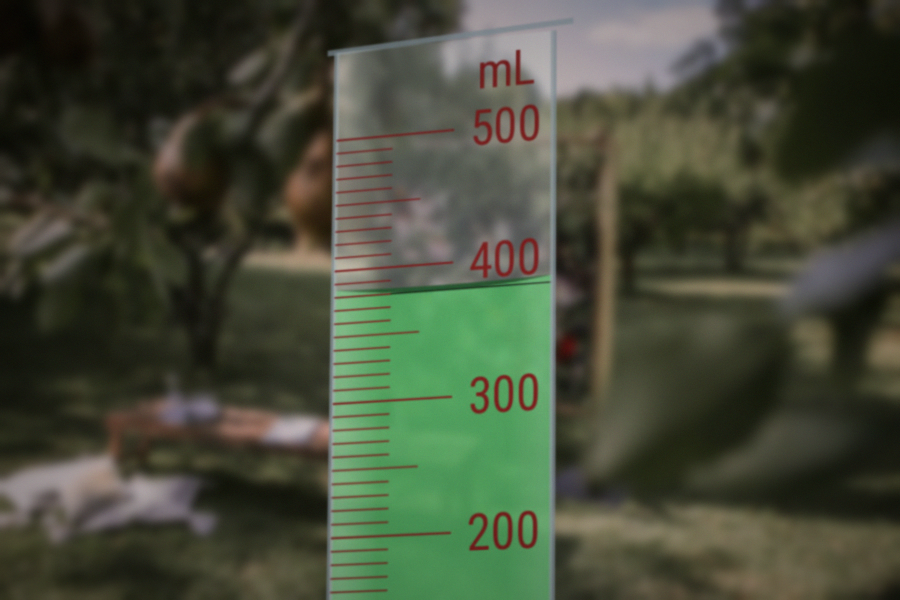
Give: 380 mL
